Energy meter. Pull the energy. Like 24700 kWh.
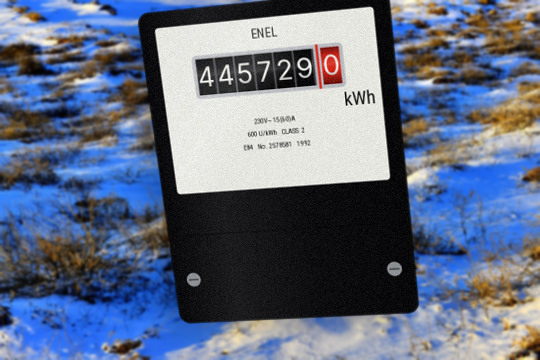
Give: 445729.0 kWh
